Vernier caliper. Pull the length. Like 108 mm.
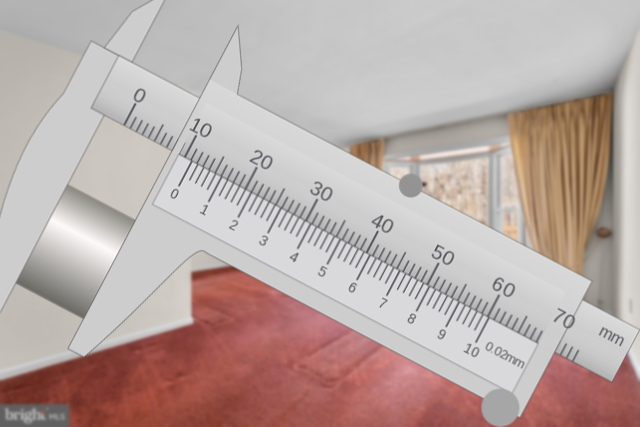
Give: 11.2 mm
